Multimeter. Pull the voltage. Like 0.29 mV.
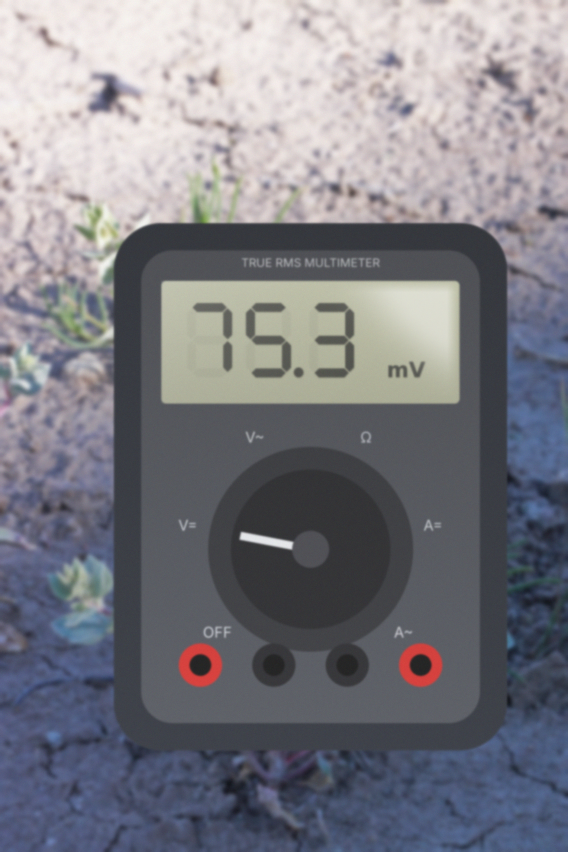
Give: 75.3 mV
